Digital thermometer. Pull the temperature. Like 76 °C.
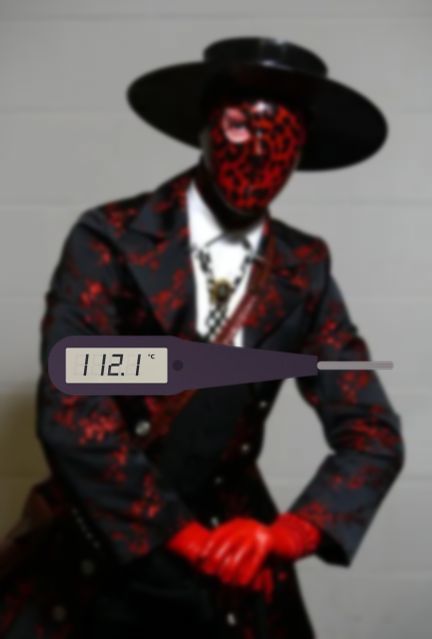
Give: 112.1 °C
